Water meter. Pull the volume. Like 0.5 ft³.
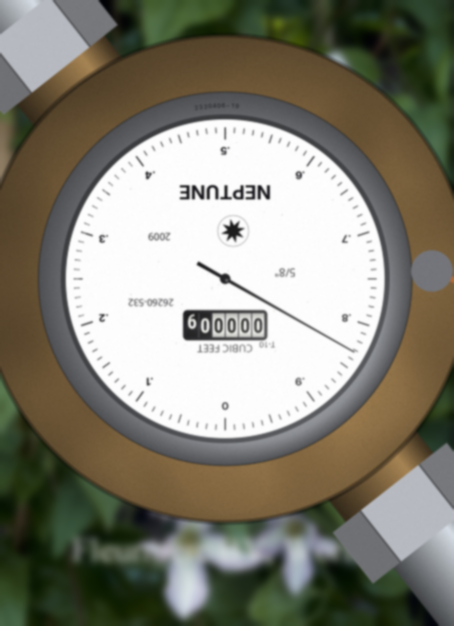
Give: 8.83 ft³
